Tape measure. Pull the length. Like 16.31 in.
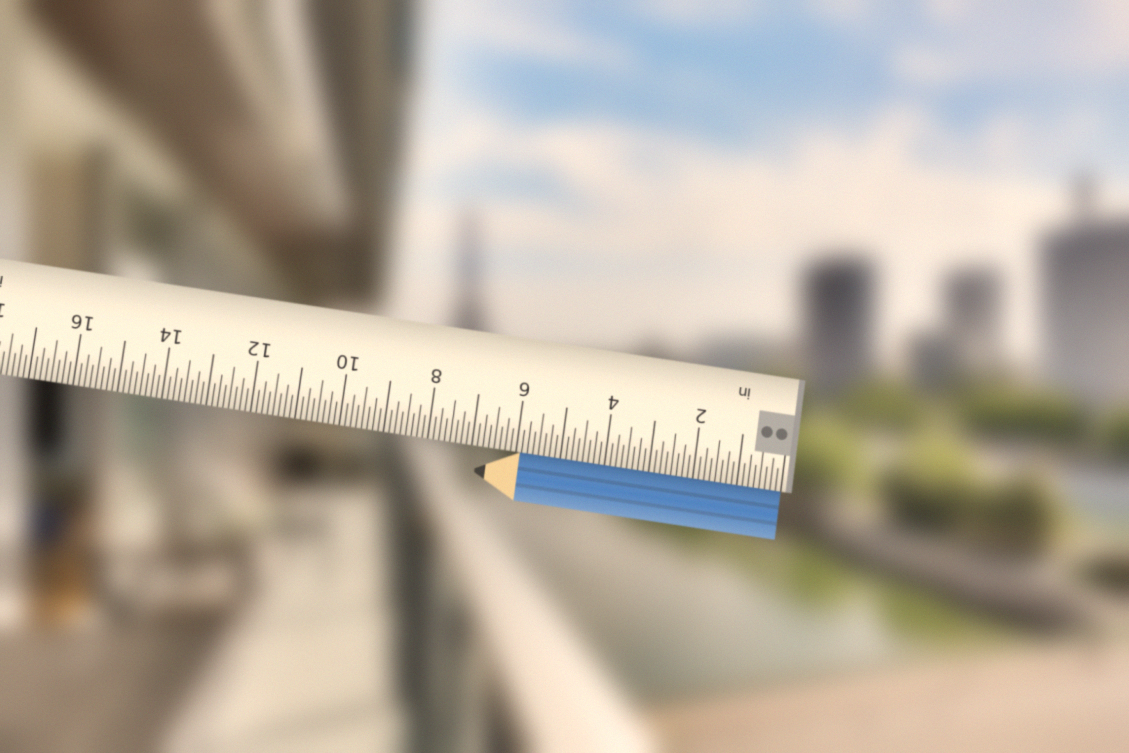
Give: 6.875 in
